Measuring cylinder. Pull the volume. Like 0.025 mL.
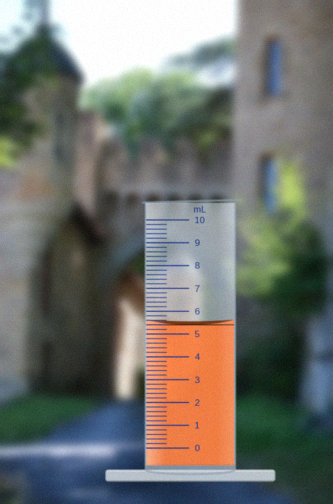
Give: 5.4 mL
